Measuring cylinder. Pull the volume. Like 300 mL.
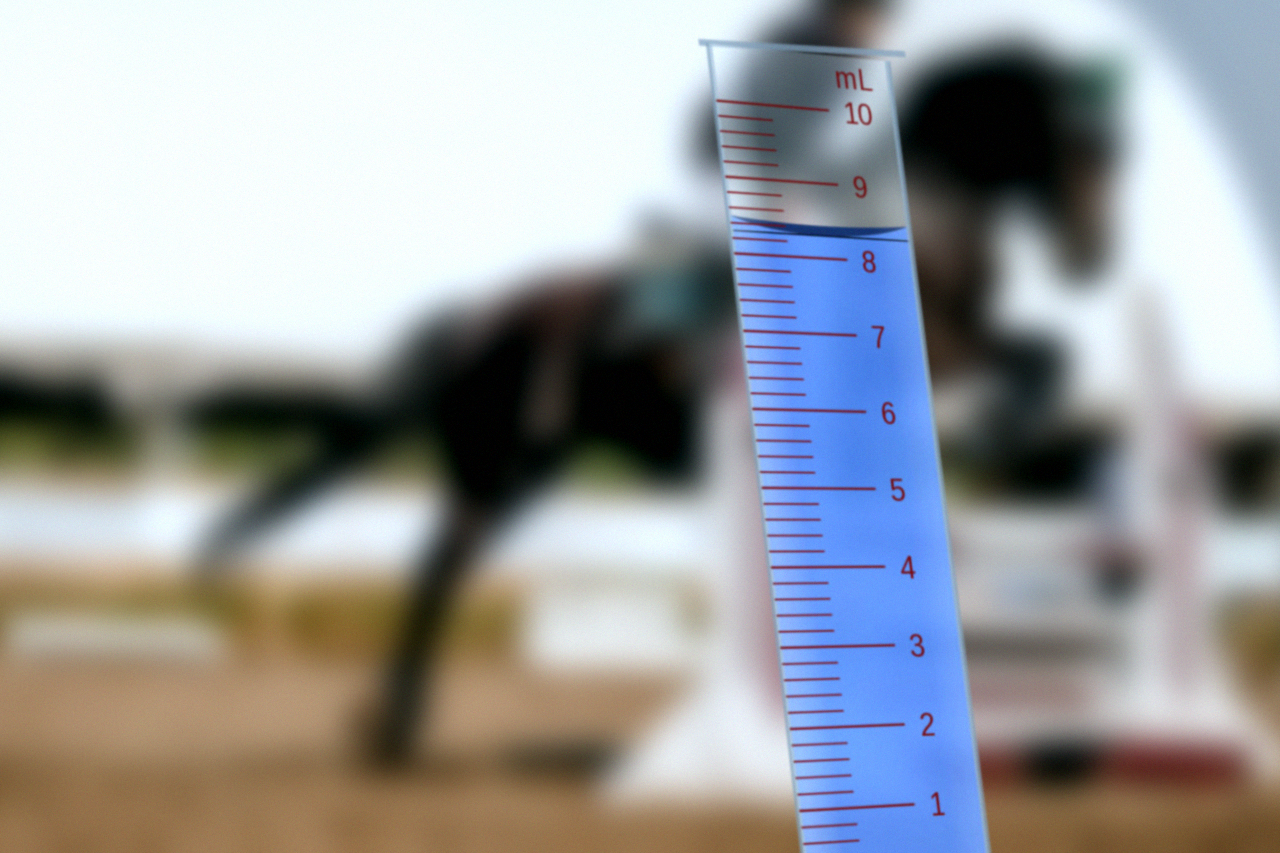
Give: 8.3 mL
